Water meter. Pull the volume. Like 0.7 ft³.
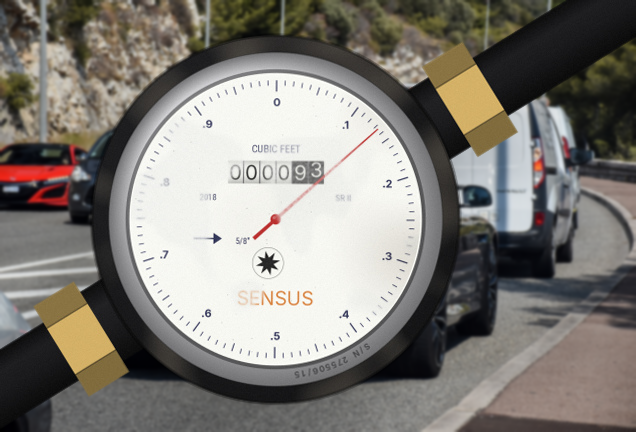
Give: 93.13 ft³
